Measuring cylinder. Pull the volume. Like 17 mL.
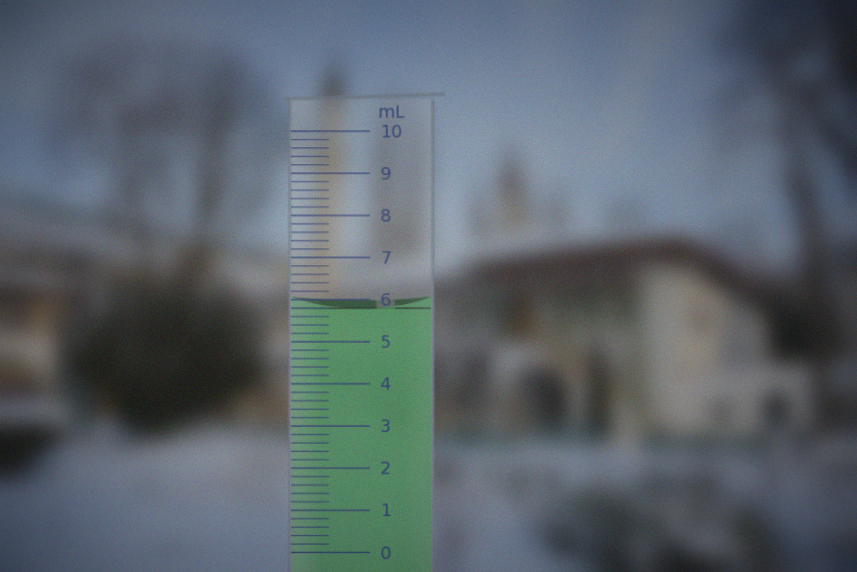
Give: 5.8 mL
